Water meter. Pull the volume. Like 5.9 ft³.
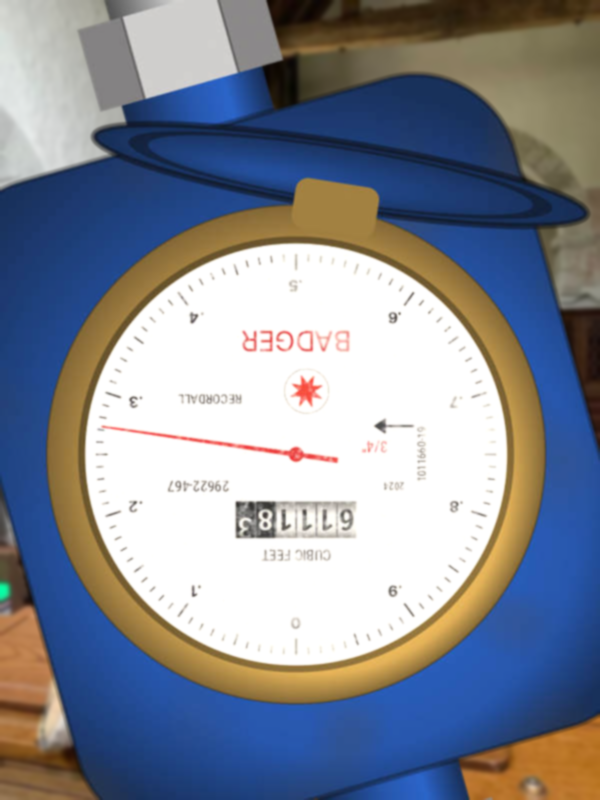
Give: 611183.27 ft³
